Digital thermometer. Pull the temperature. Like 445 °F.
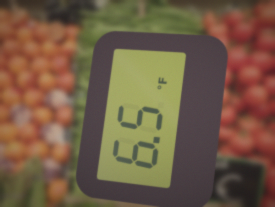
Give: 6.5 °F
